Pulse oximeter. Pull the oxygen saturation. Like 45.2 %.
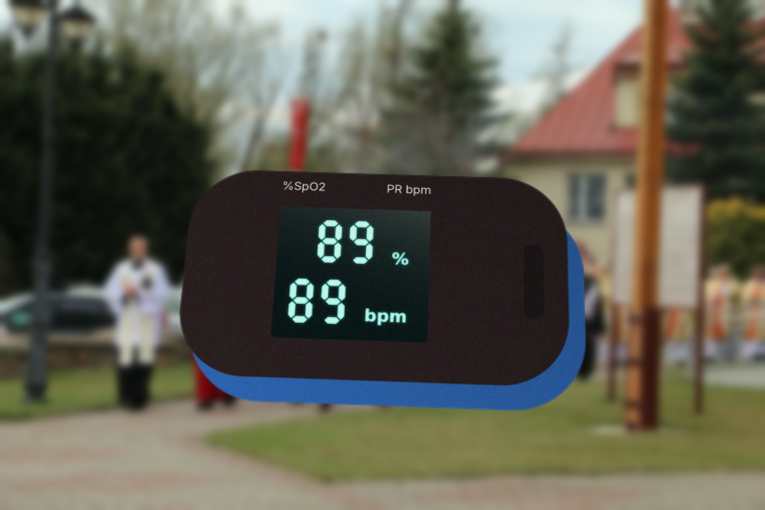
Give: 89 %
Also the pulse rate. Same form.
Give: 89 bpm
